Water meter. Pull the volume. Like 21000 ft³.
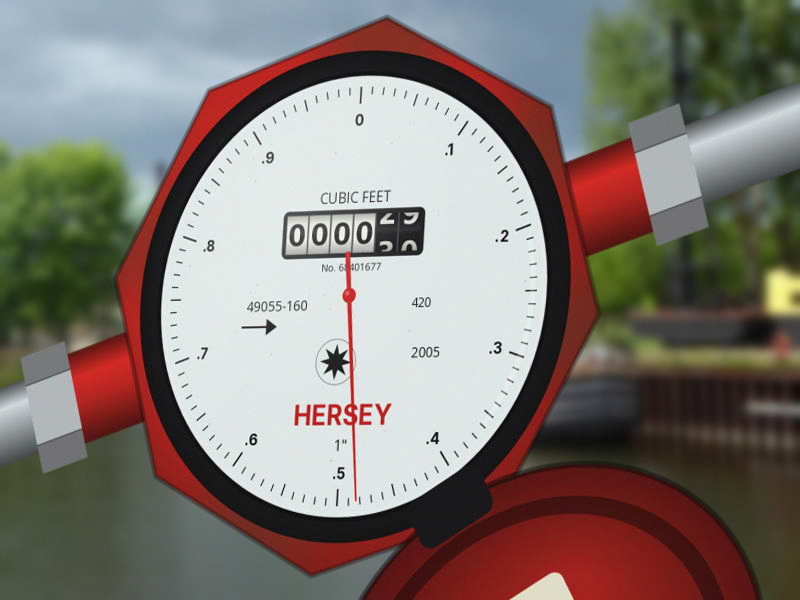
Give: 29.48 ft³
